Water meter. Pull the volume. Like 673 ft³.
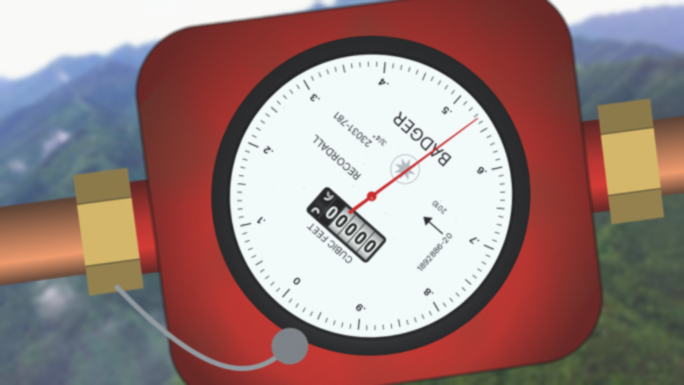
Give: 5.53 ft³
